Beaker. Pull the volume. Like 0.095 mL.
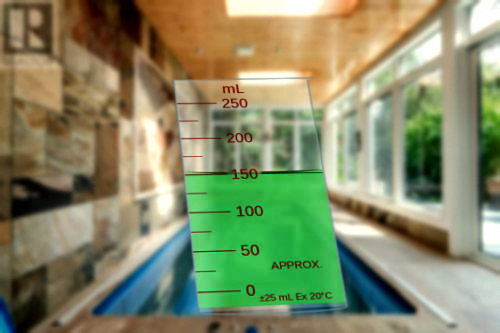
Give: 150 mL
